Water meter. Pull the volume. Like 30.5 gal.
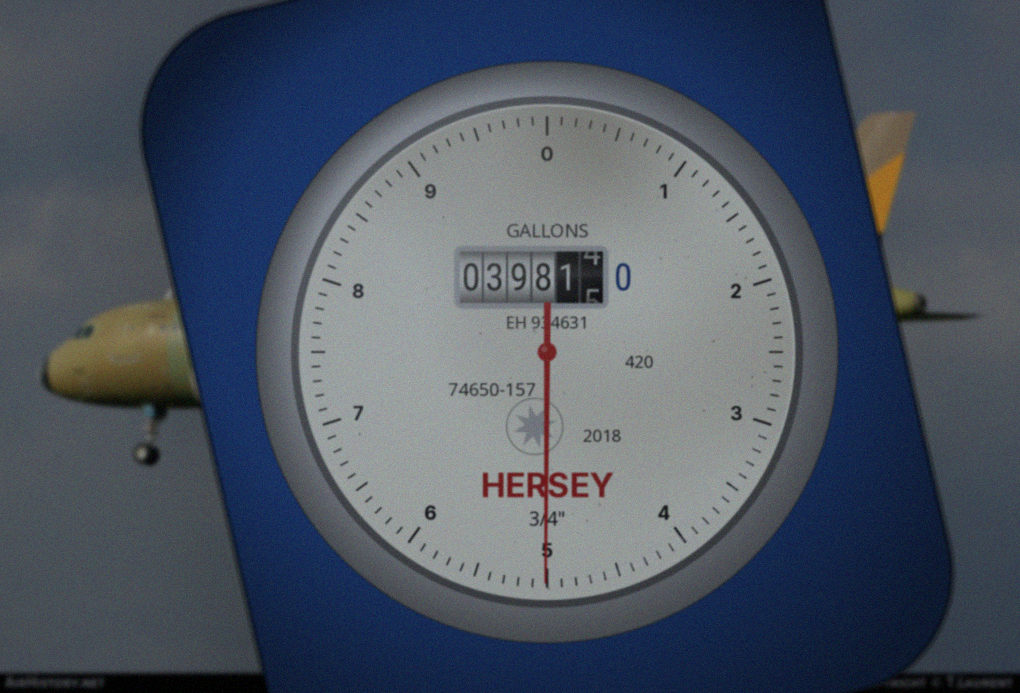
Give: 398145.0 gal
